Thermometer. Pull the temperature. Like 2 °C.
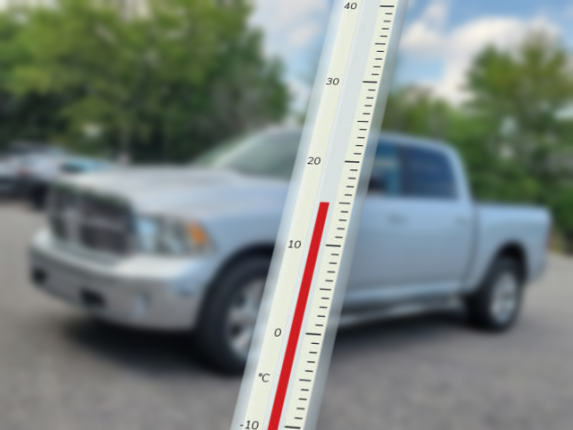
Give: 15 °C
